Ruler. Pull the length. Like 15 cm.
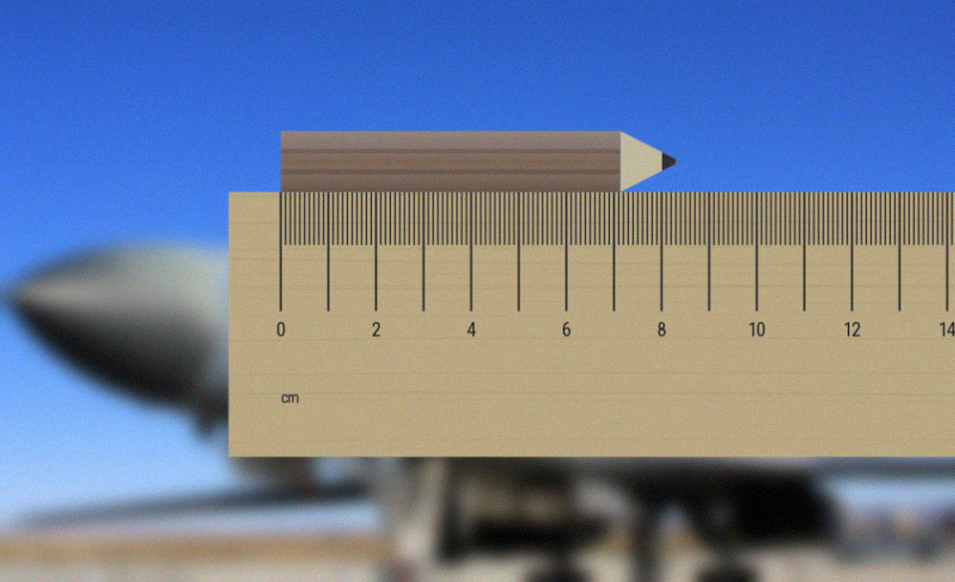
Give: 8.3 cm
